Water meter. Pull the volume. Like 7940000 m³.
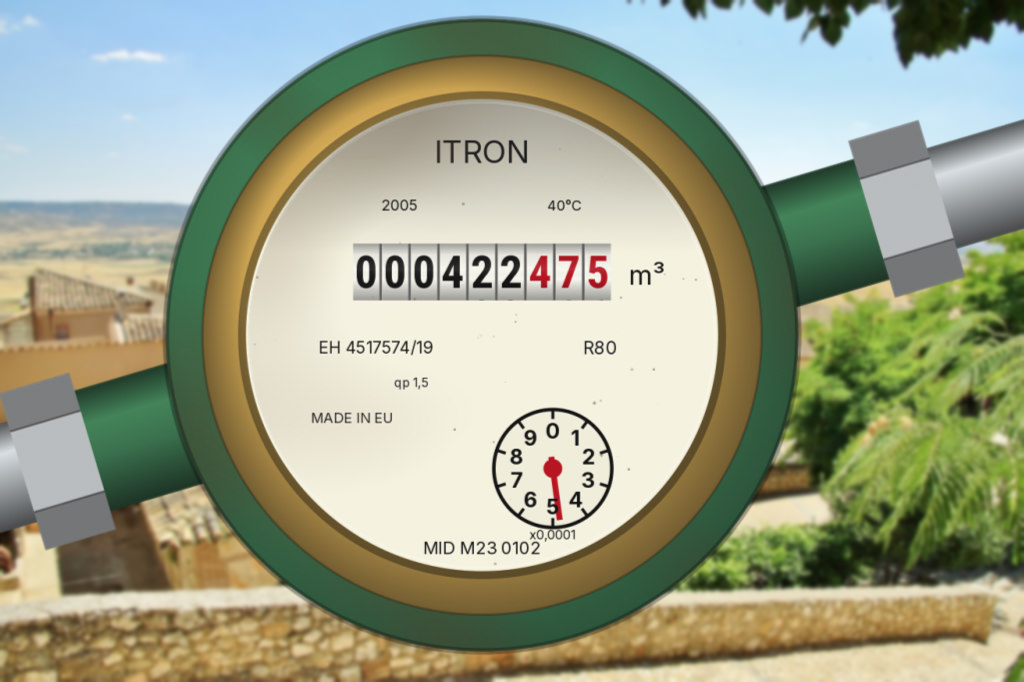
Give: 422.4754 m³
